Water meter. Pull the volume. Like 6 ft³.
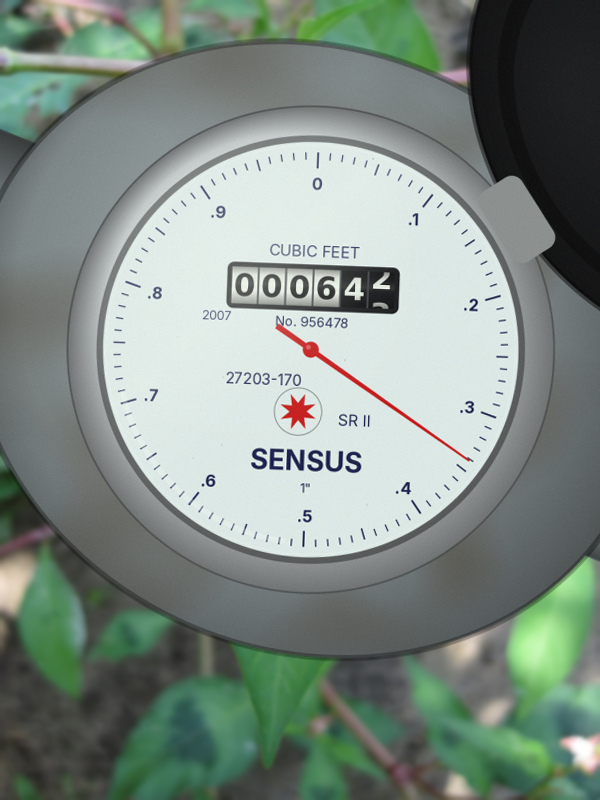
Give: 642.34 ft³
